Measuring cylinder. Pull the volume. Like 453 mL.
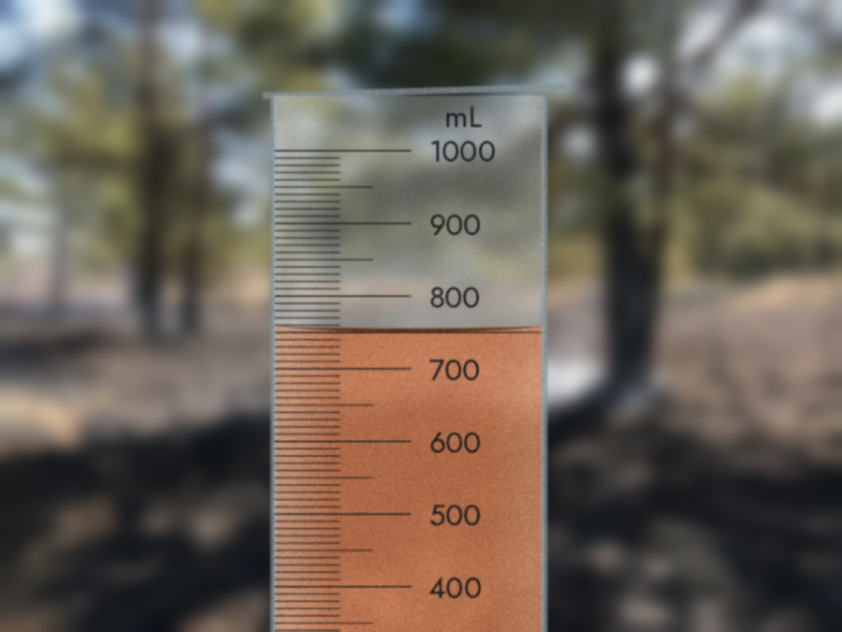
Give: 750 mL
